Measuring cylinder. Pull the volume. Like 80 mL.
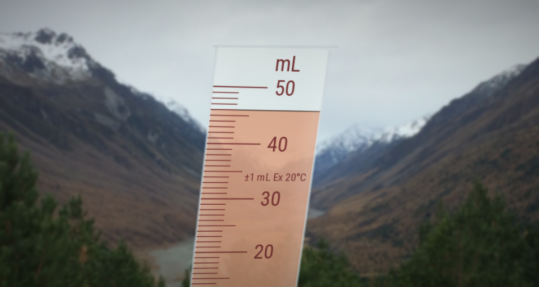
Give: 46 mL
